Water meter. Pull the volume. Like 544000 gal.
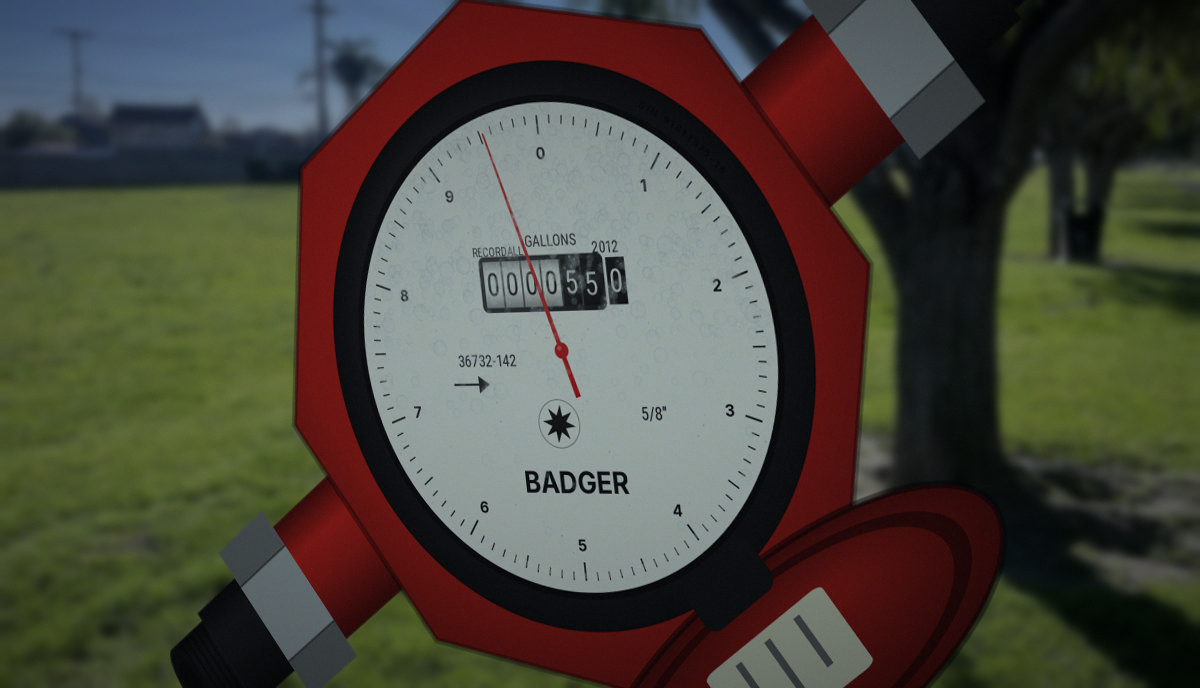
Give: 549.5 gal
